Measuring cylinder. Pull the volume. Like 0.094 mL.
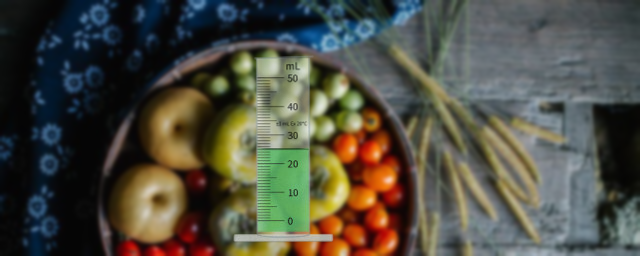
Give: 25 mL
